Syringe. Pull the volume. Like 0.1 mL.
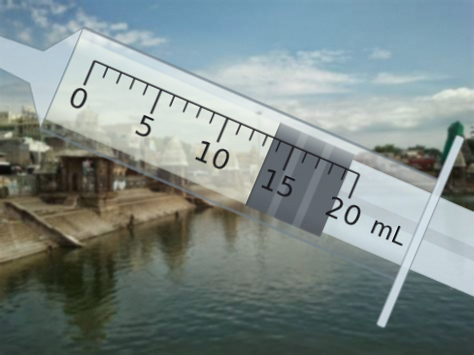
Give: 13.5 mL
